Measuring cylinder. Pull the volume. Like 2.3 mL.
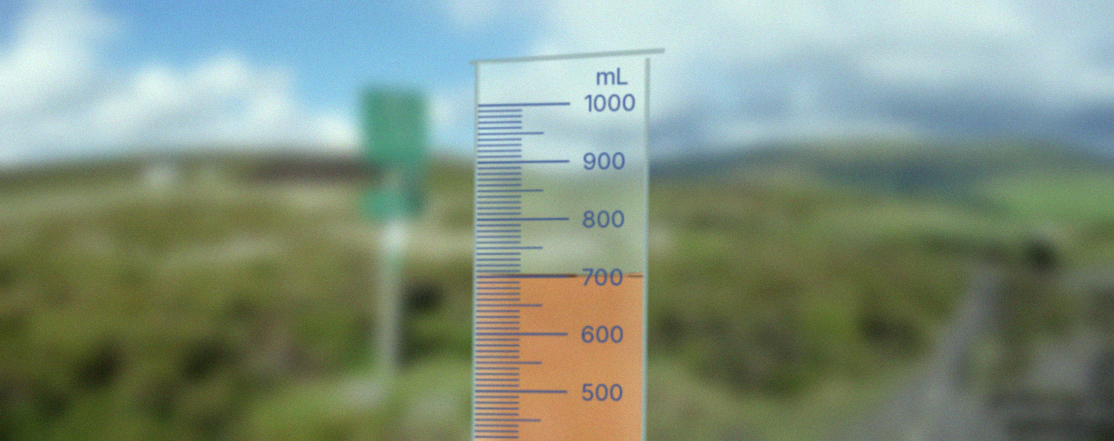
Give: 700 mL
